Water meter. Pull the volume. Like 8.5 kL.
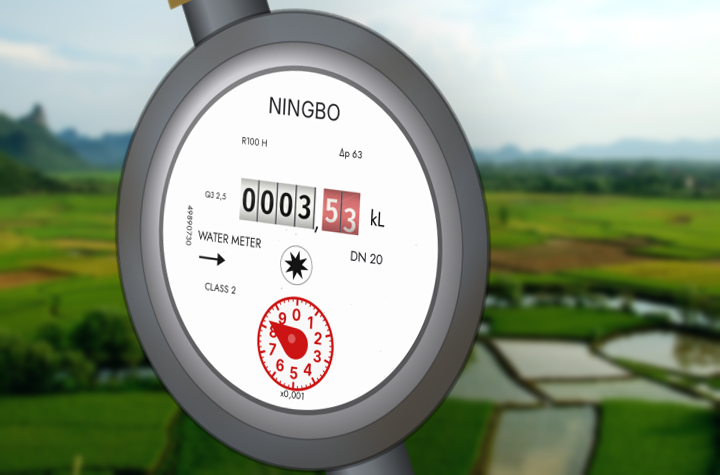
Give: 3.528 kL
